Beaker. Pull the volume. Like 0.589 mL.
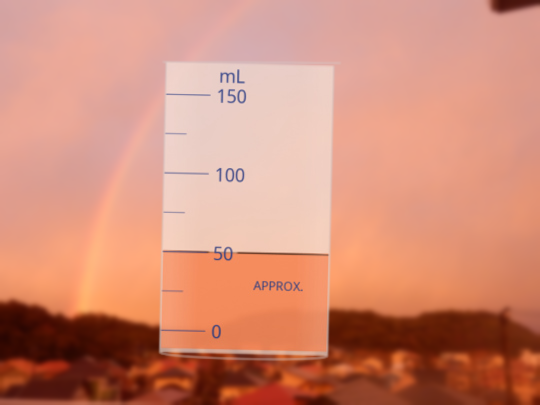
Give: 50 mL
